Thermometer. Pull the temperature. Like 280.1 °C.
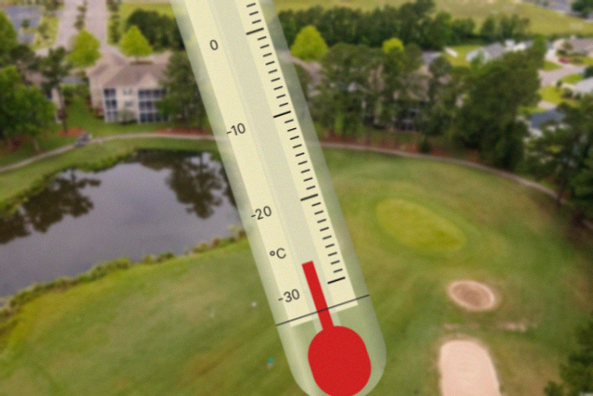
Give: -27 °C
